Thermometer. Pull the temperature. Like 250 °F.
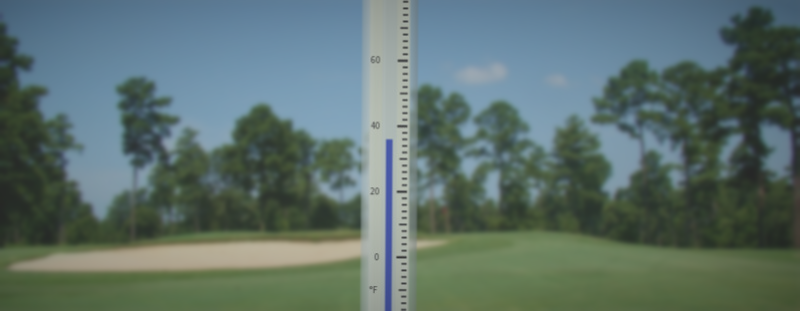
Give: 36 °F
